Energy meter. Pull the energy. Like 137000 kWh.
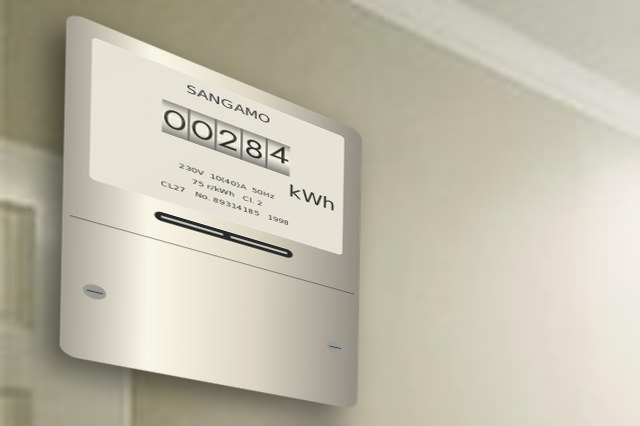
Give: 284 kWh
